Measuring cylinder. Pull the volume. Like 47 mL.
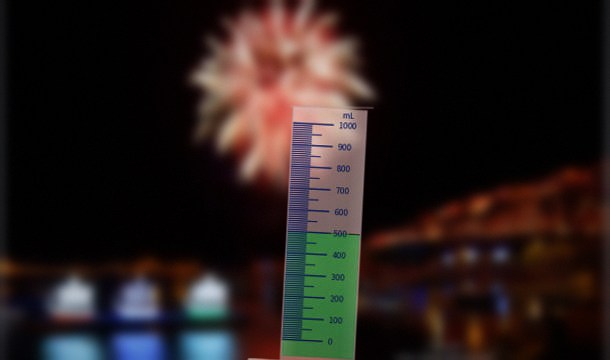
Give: 500 mL
